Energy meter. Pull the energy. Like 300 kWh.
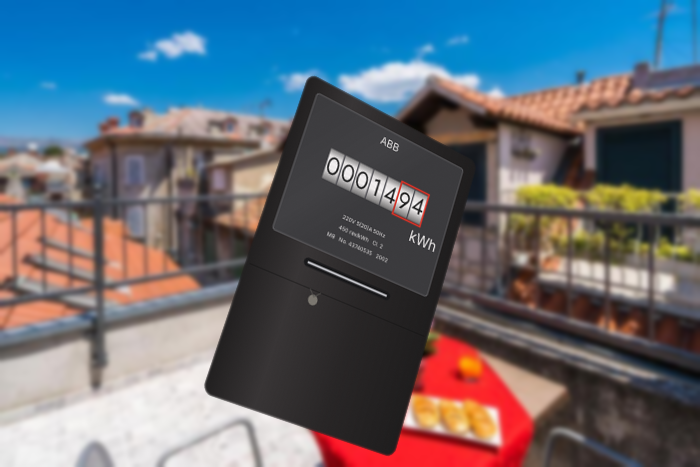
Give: 14.94 kWh
